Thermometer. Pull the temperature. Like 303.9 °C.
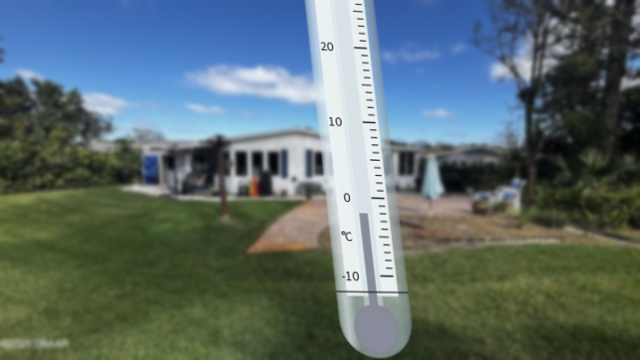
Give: -2 °C
